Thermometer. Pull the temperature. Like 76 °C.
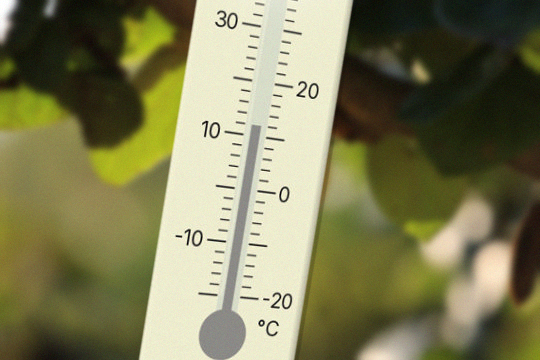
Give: 12 °C
